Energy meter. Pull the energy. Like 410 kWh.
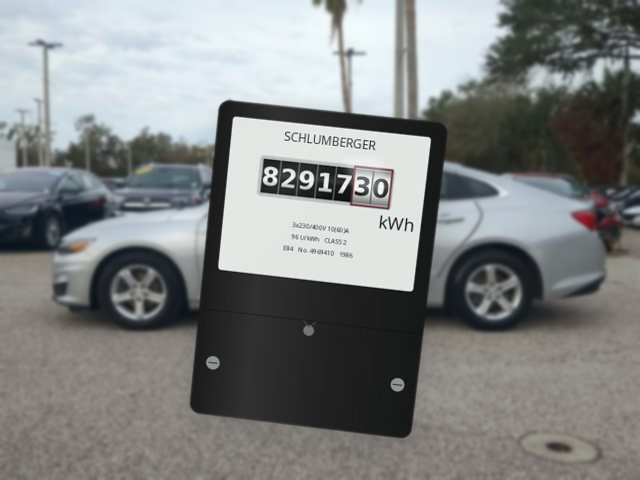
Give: 82917.30 kWh
